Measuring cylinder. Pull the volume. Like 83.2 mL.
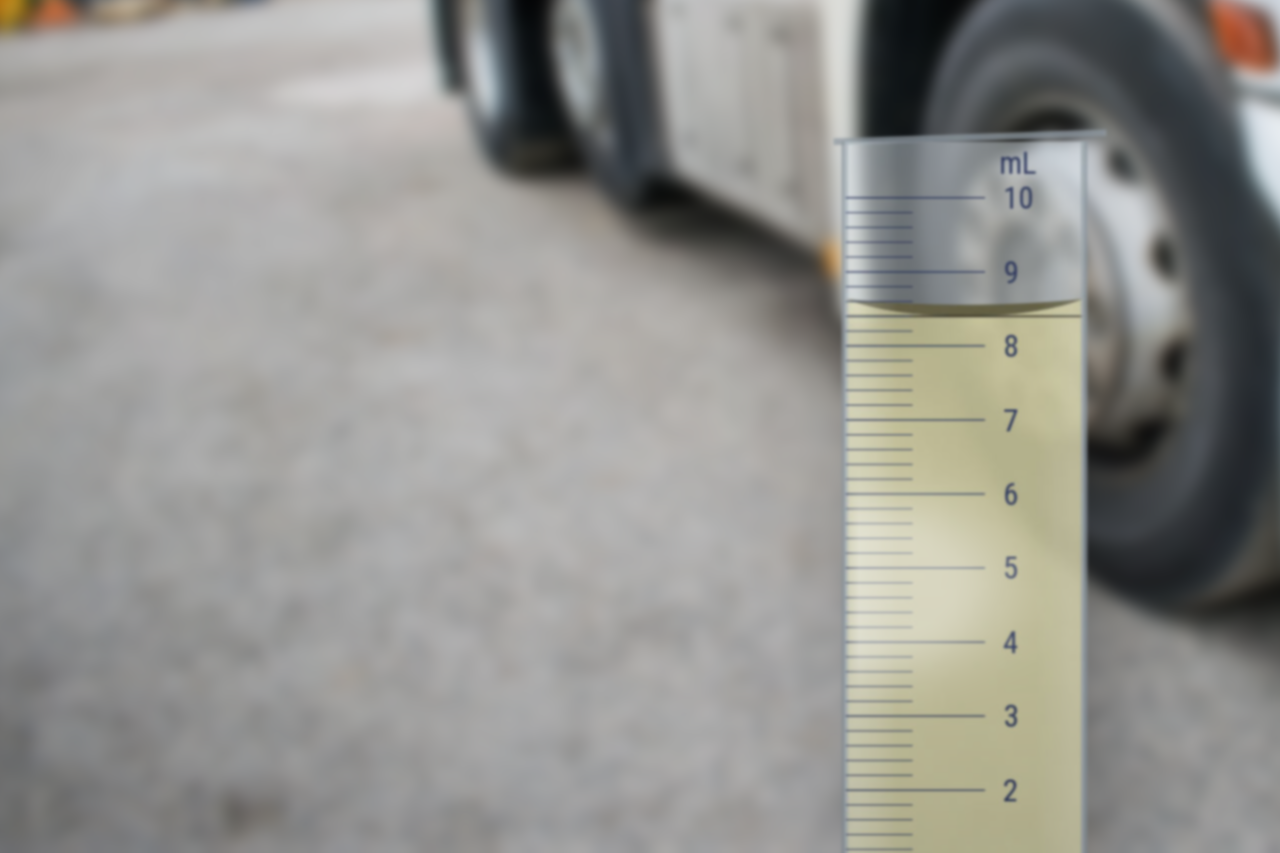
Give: 8.4 mL
